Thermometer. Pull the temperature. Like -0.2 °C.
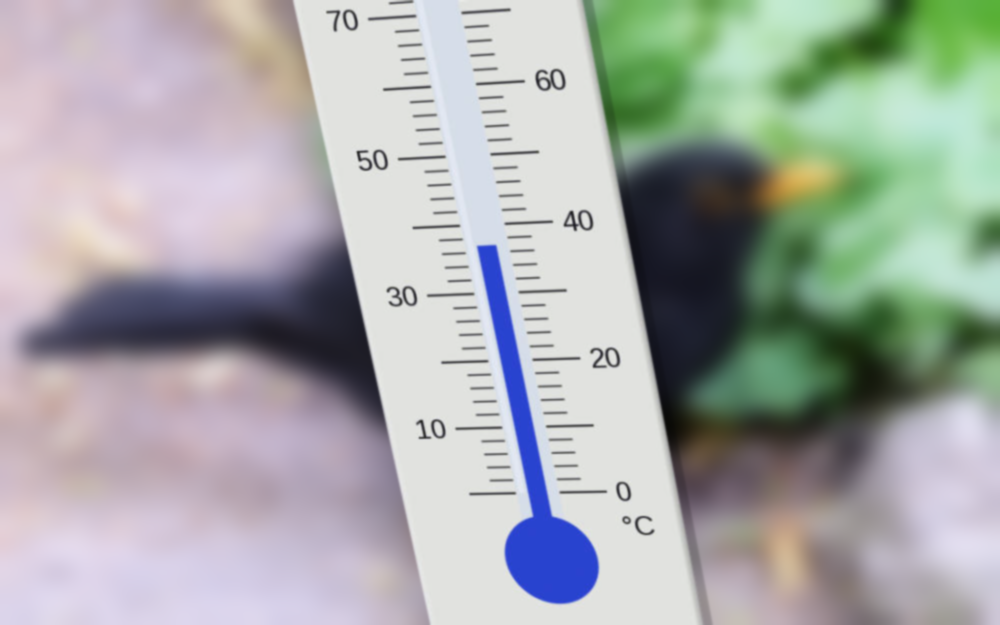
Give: 37 °C
